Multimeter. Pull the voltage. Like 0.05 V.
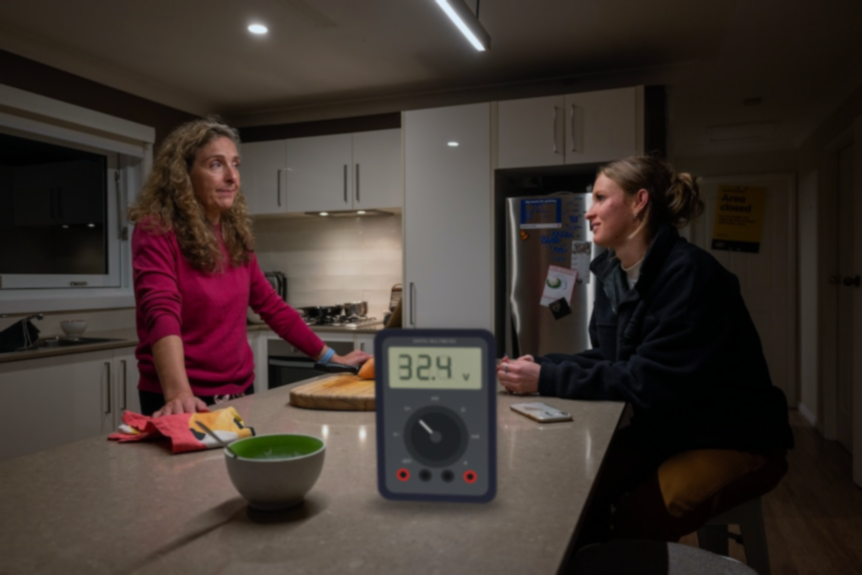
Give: 32.4 V
